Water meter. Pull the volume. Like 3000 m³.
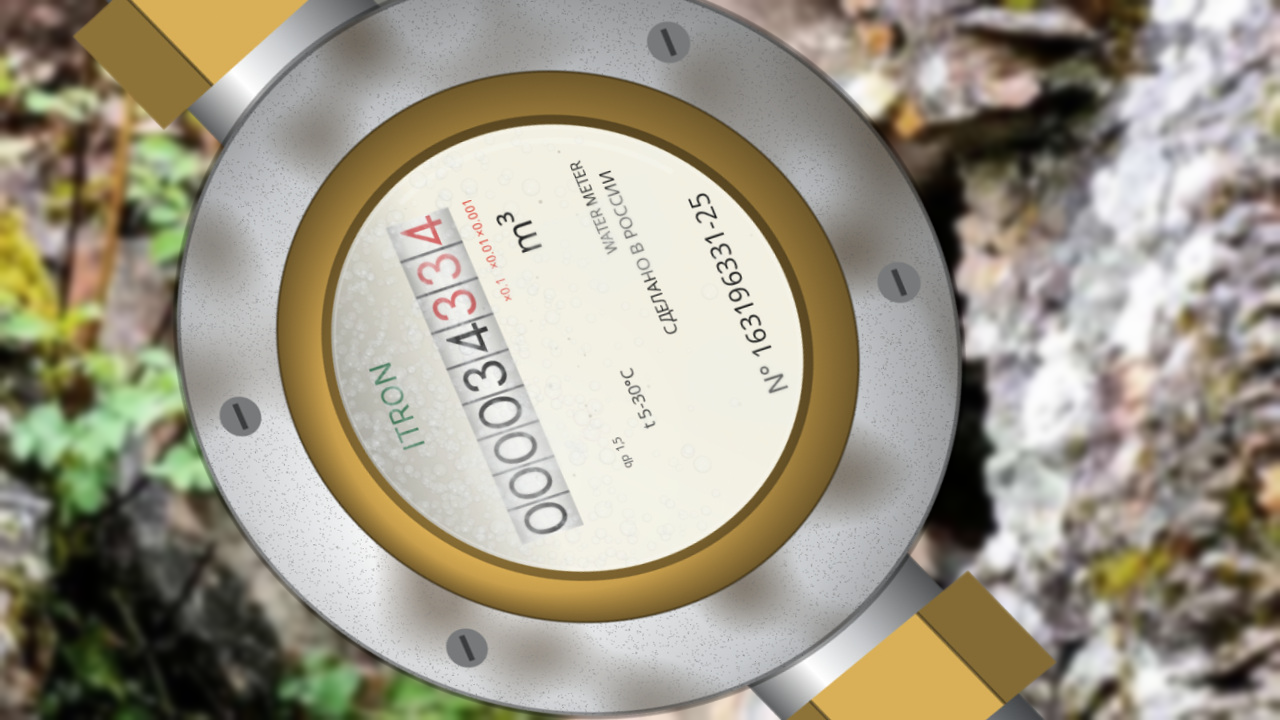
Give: 34.334 m³
